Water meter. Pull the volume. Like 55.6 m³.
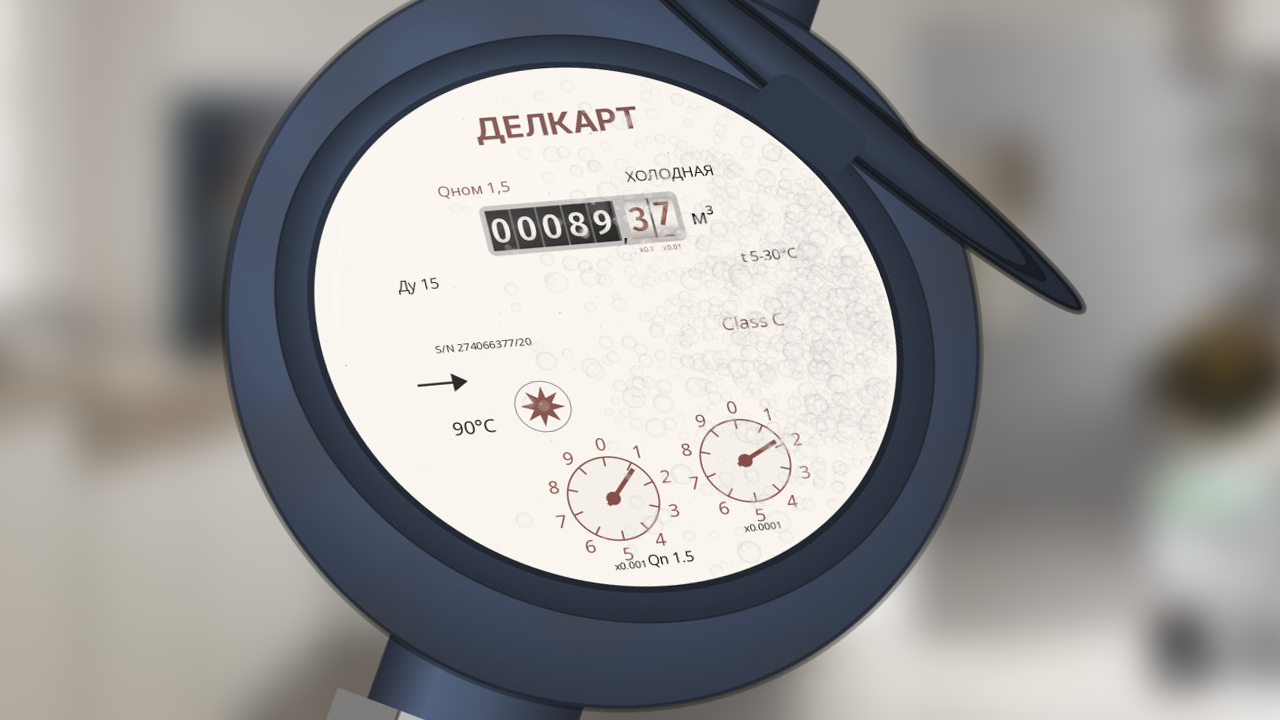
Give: 89.3711 m³
